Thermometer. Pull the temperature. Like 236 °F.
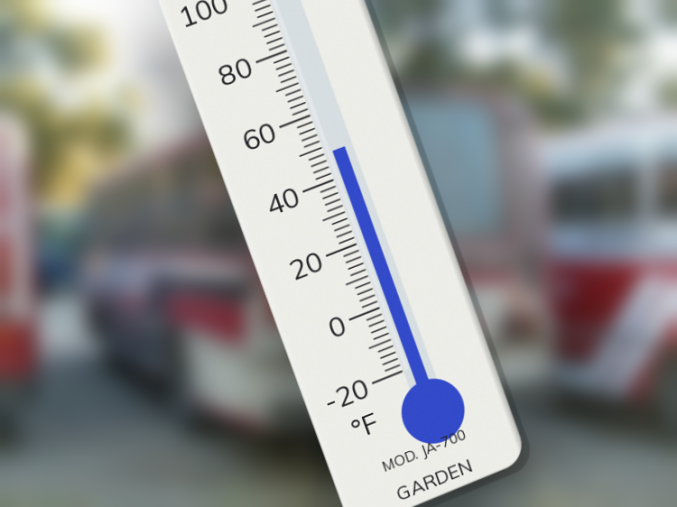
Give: 48 °F
